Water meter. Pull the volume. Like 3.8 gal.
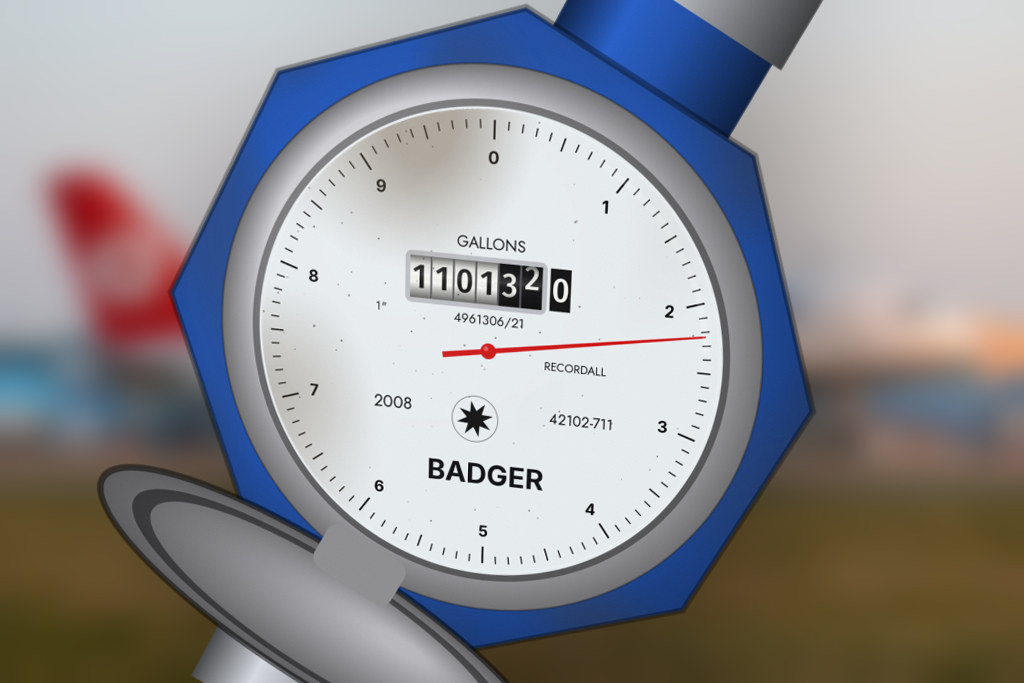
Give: 1101322.2 gal
